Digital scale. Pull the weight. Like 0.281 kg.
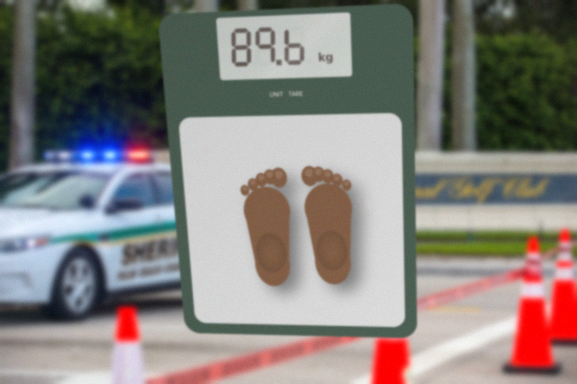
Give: 89.6 kg
